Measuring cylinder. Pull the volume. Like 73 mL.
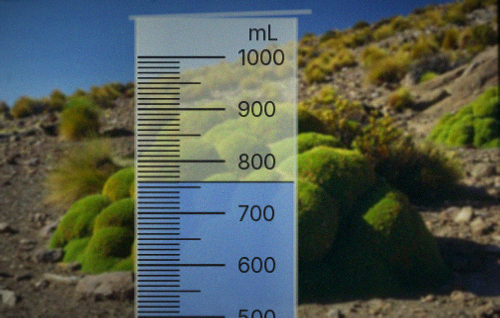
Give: 760 mL
